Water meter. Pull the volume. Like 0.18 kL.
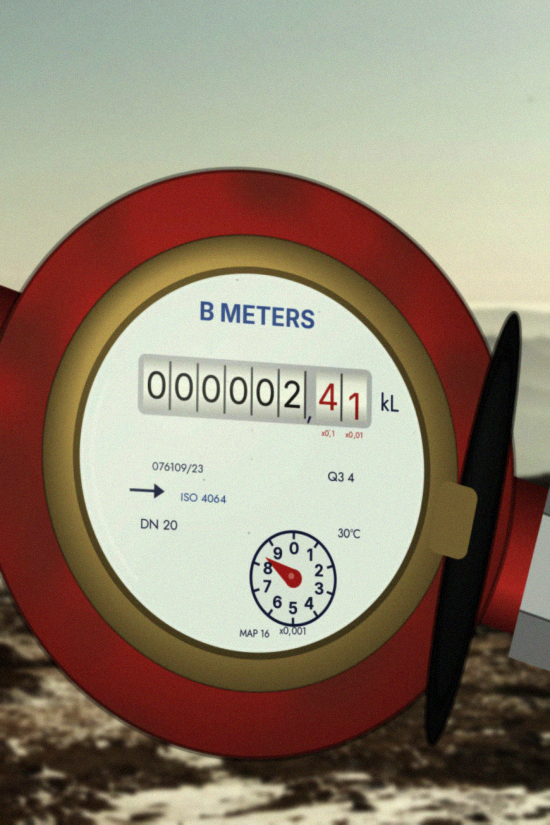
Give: 2.408 kL
